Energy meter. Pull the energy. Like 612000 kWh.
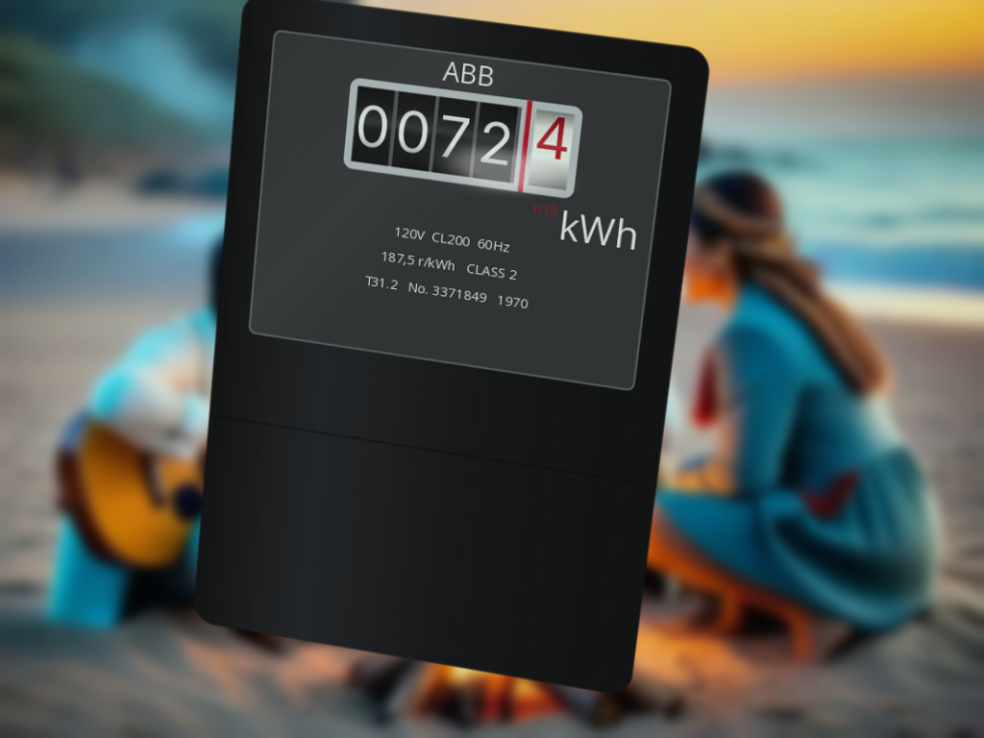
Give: 72.4 kWh
